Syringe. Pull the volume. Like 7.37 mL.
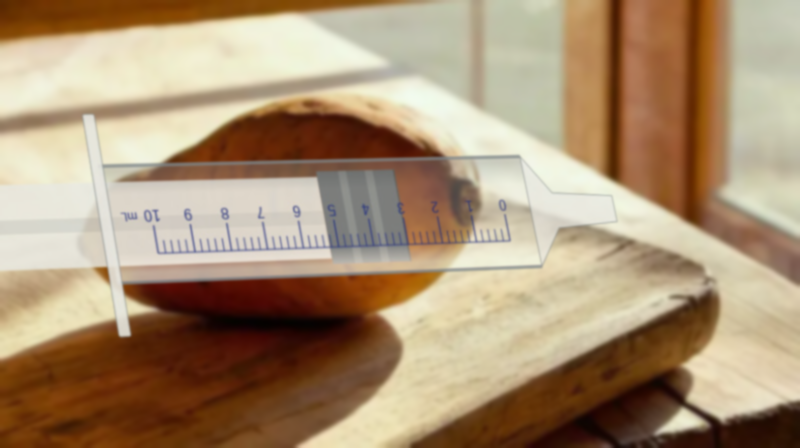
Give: 3 mL
